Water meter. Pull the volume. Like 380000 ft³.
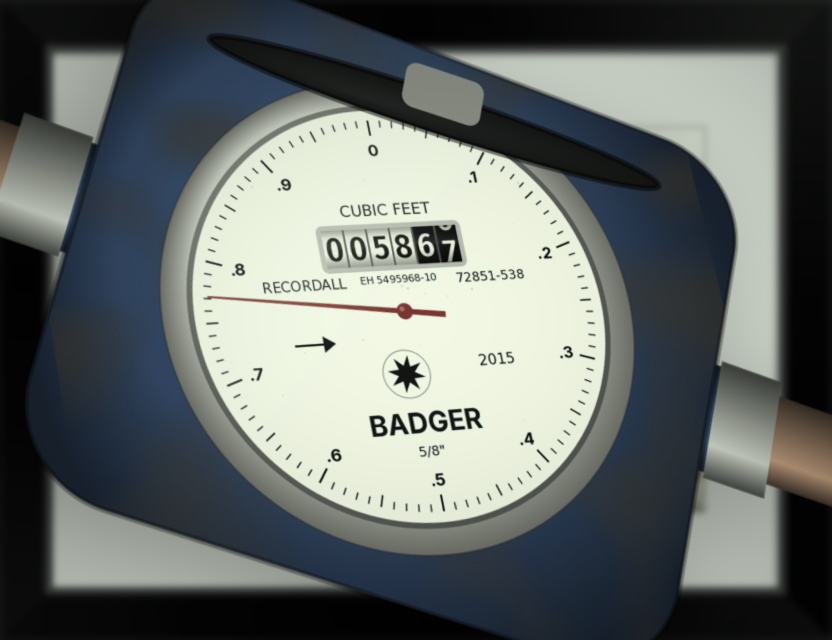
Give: 5866.77 ft³
